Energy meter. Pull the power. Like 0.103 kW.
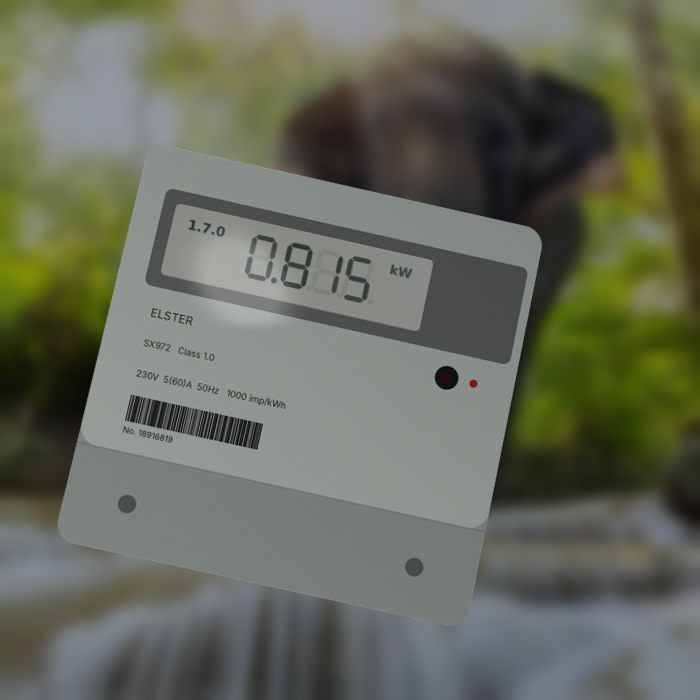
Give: 0.815 kW
